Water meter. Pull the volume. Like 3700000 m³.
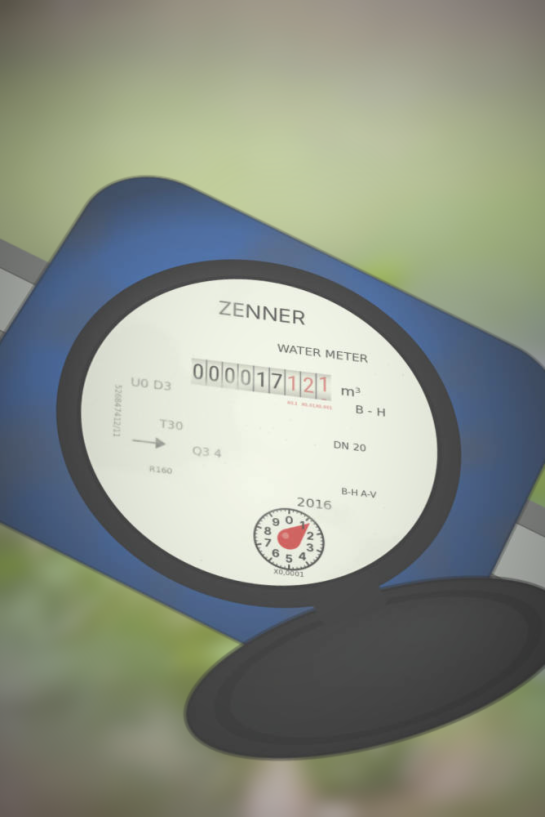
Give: 17.1211 m³
